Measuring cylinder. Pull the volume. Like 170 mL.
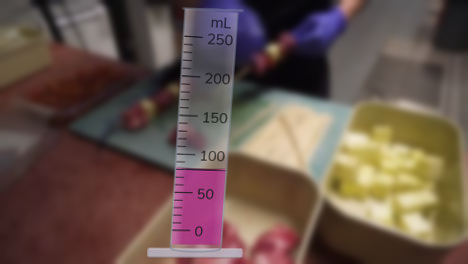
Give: 80 mL
